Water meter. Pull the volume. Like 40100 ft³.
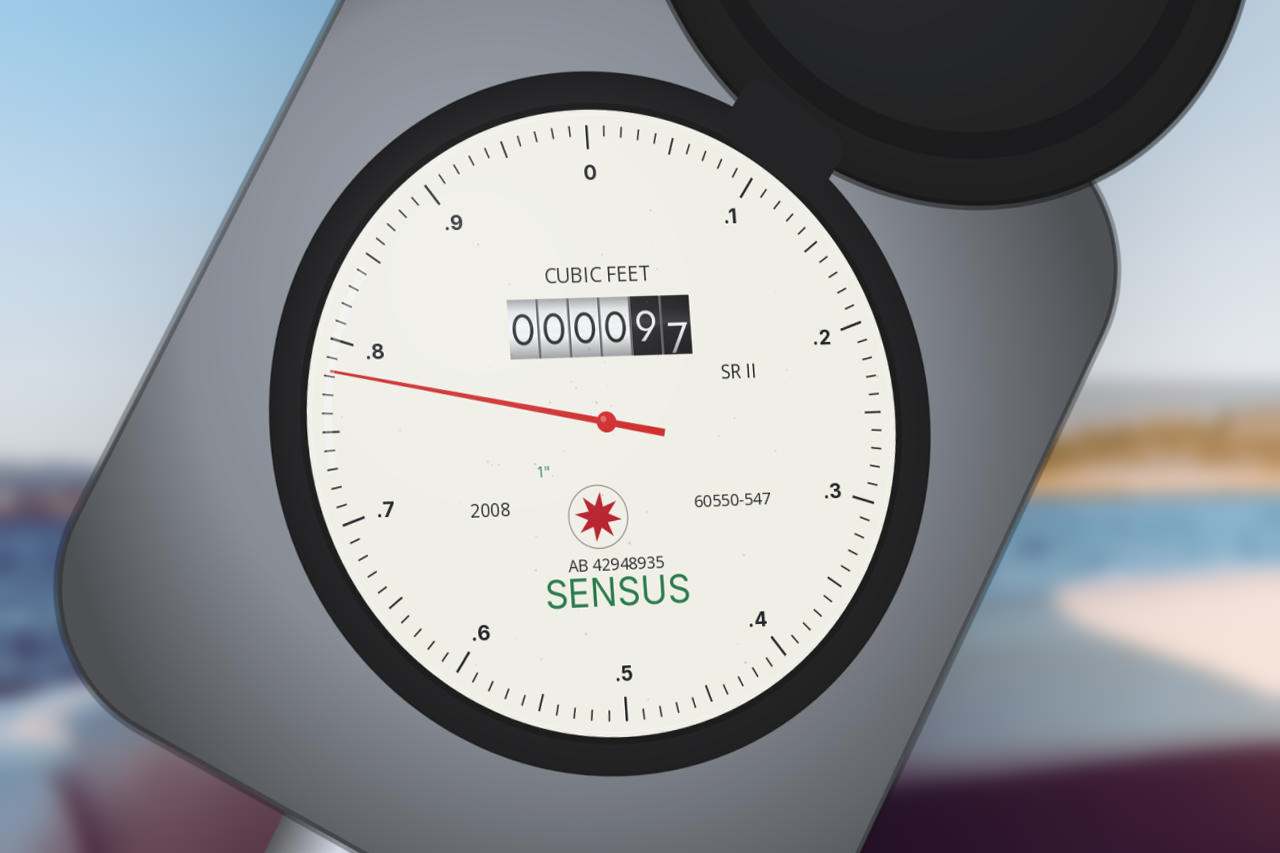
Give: 96.78 ft³
